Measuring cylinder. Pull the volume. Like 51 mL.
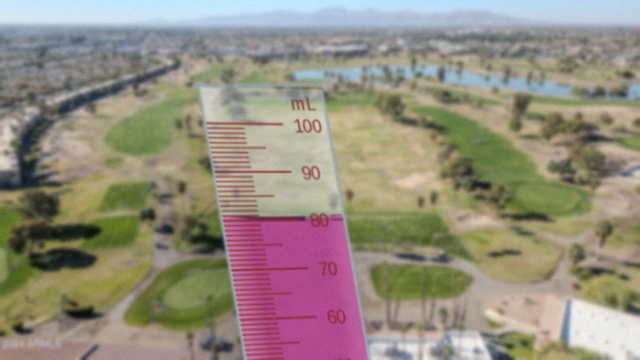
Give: 80 mL
